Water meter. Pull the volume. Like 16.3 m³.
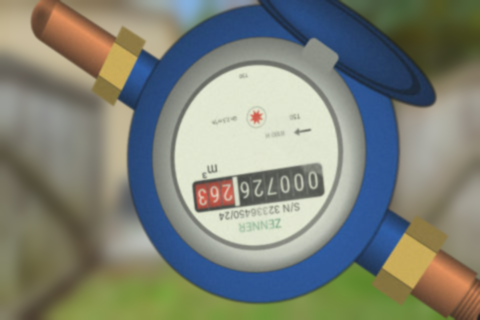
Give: 726.263 m³
